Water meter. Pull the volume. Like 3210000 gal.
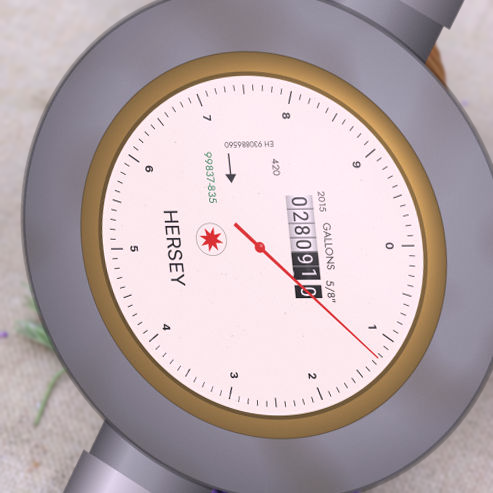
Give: 280911.2 gal
